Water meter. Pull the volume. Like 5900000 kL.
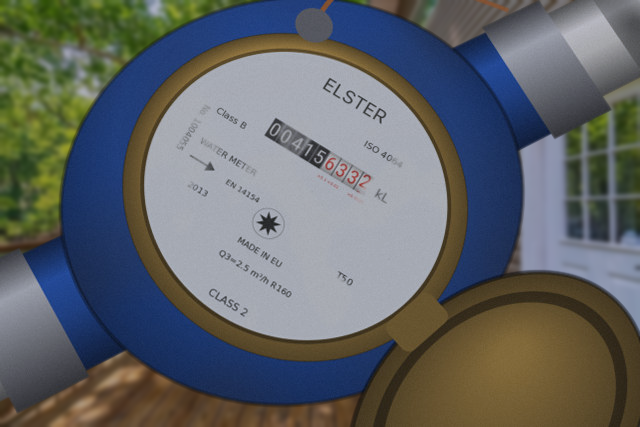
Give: 415.6332 kL
